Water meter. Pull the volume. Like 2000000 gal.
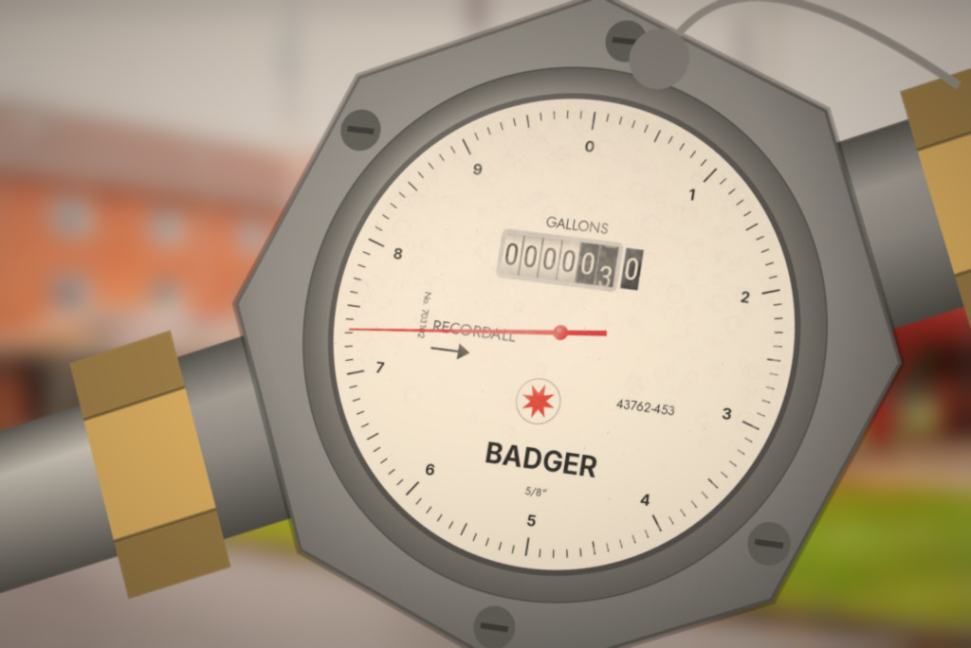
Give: 27.3 gal
